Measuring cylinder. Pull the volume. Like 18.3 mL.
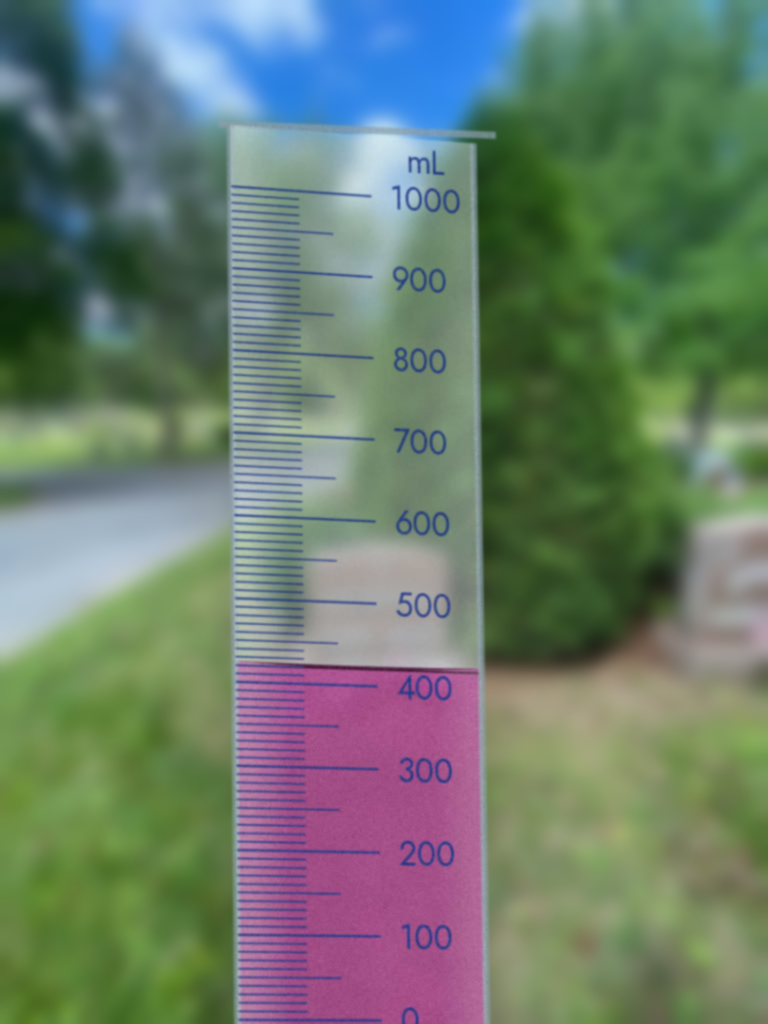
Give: 420 mL
